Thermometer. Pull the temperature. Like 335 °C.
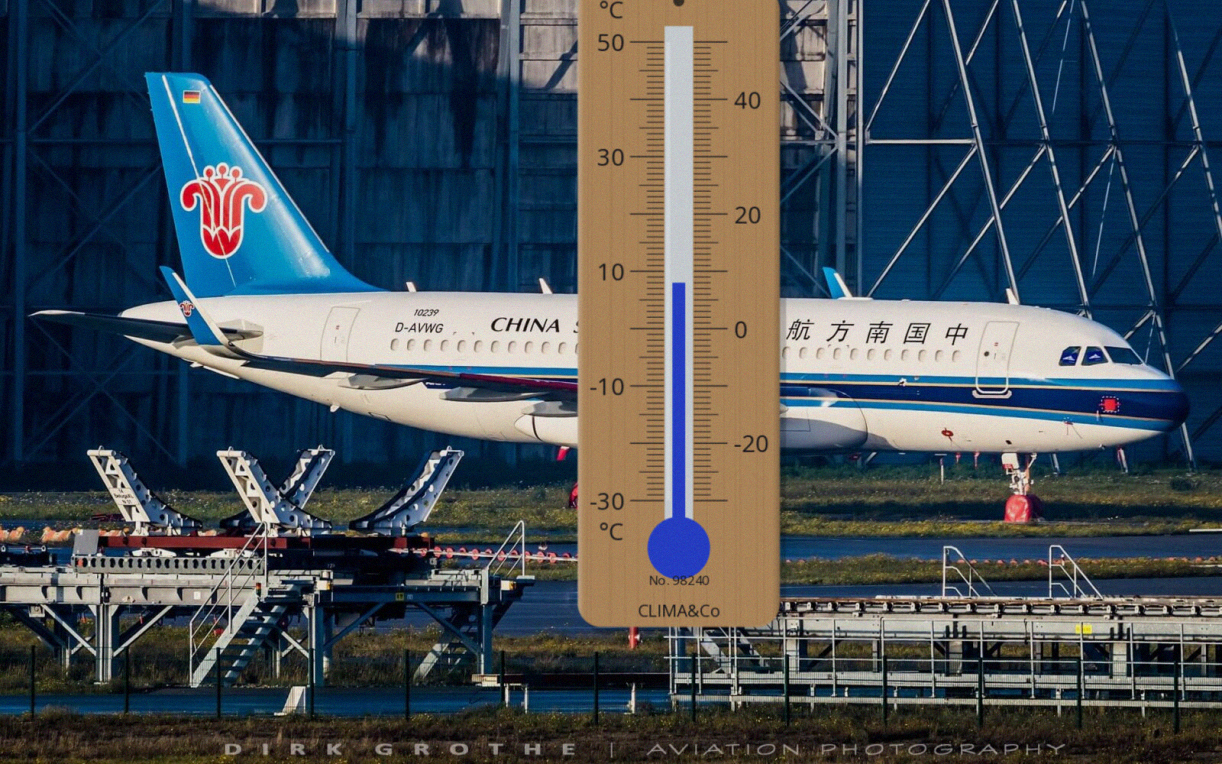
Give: 8 °C
